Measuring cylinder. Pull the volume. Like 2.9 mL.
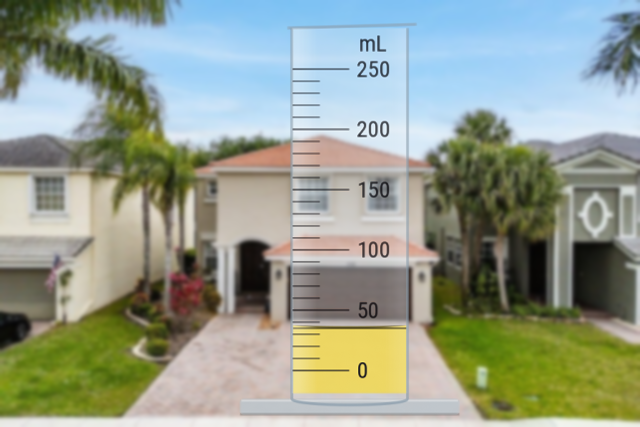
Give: 35 mL
